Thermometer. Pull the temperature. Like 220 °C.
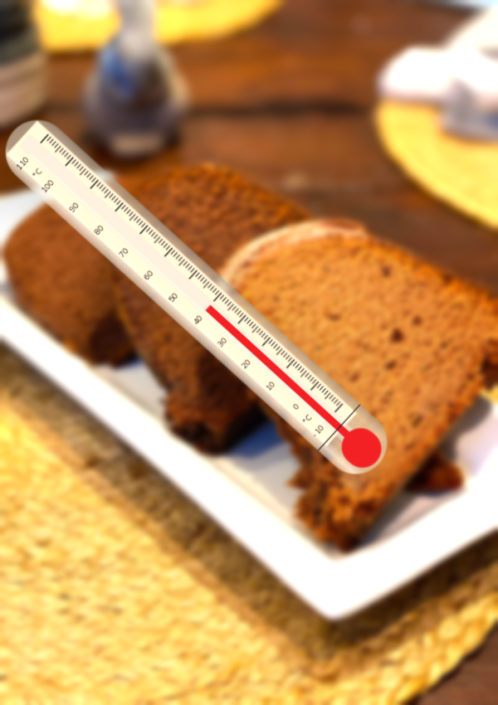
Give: 40 °C
